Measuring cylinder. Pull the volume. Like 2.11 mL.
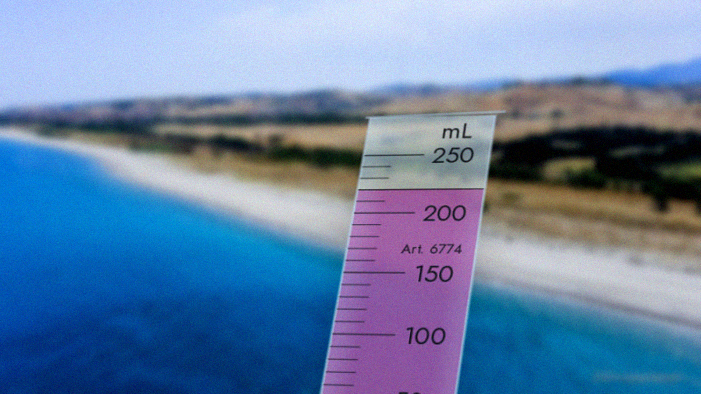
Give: 220 mL
